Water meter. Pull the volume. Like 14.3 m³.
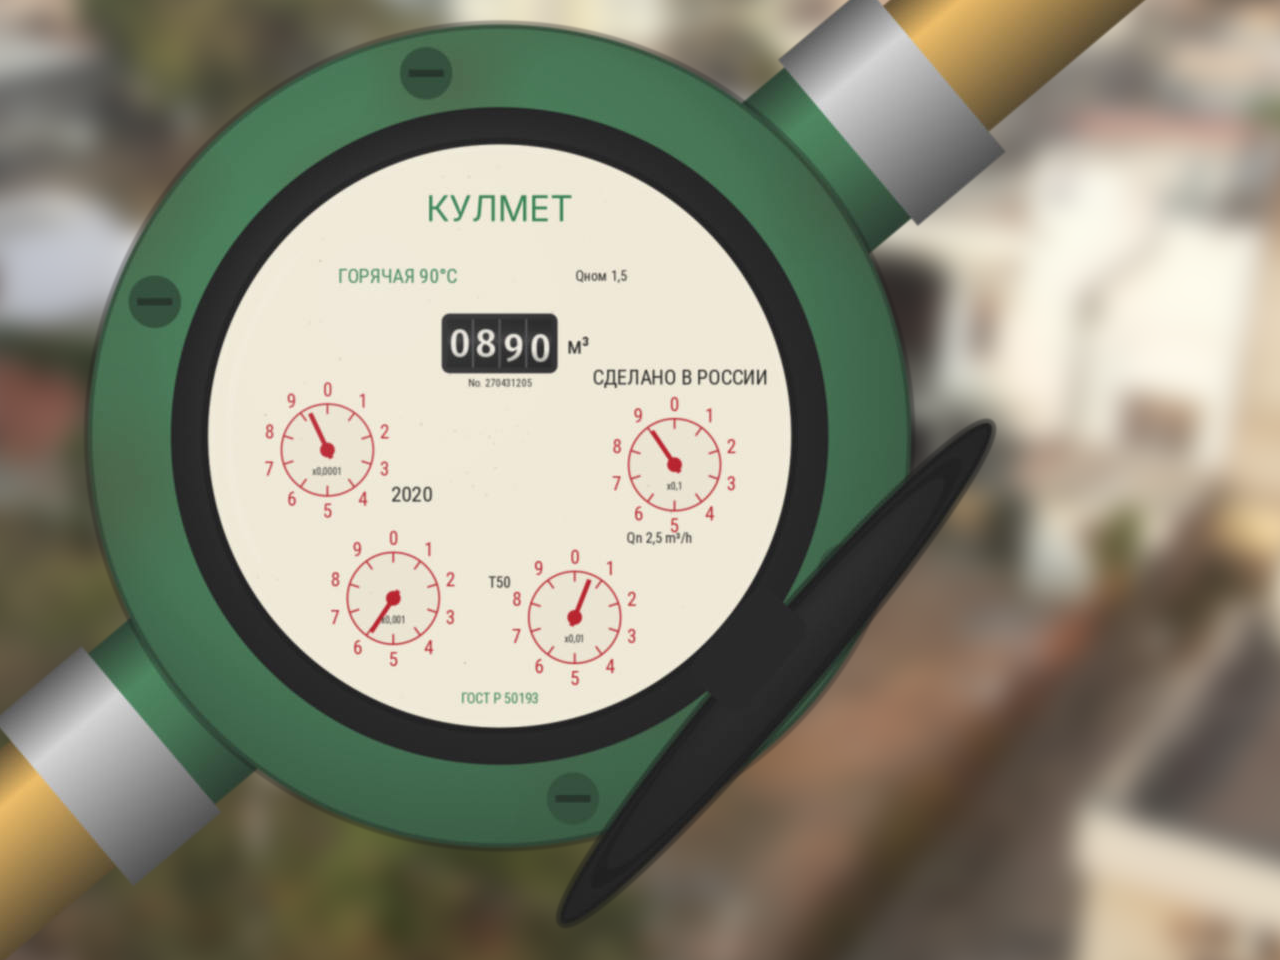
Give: 889.9059 m³
